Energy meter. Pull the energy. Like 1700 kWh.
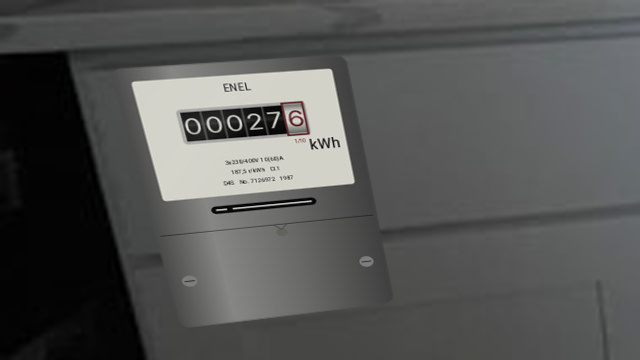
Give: 27.6 kWh
